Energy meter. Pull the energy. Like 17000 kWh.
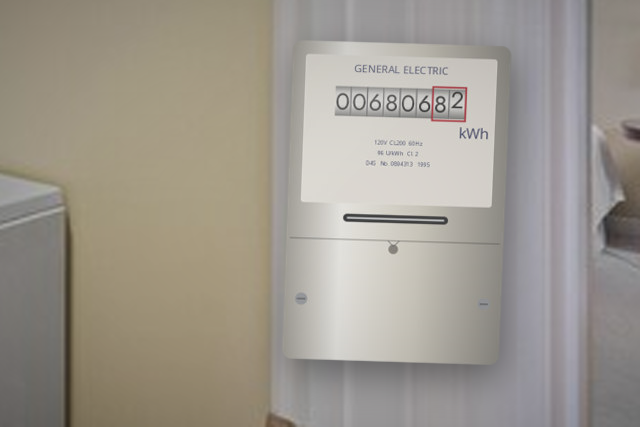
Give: 6806.82 kWh
